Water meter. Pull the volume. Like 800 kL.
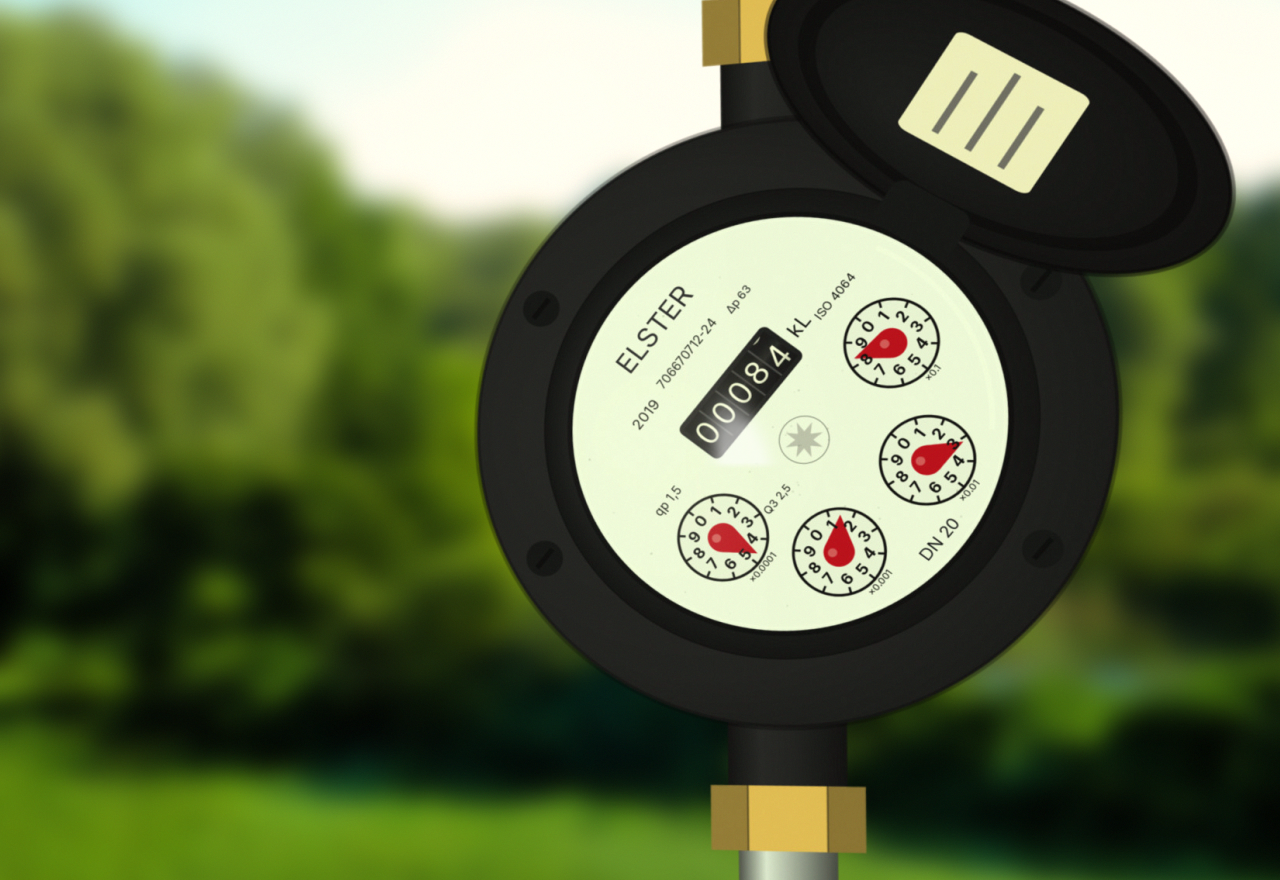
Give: 83.8314 kL
